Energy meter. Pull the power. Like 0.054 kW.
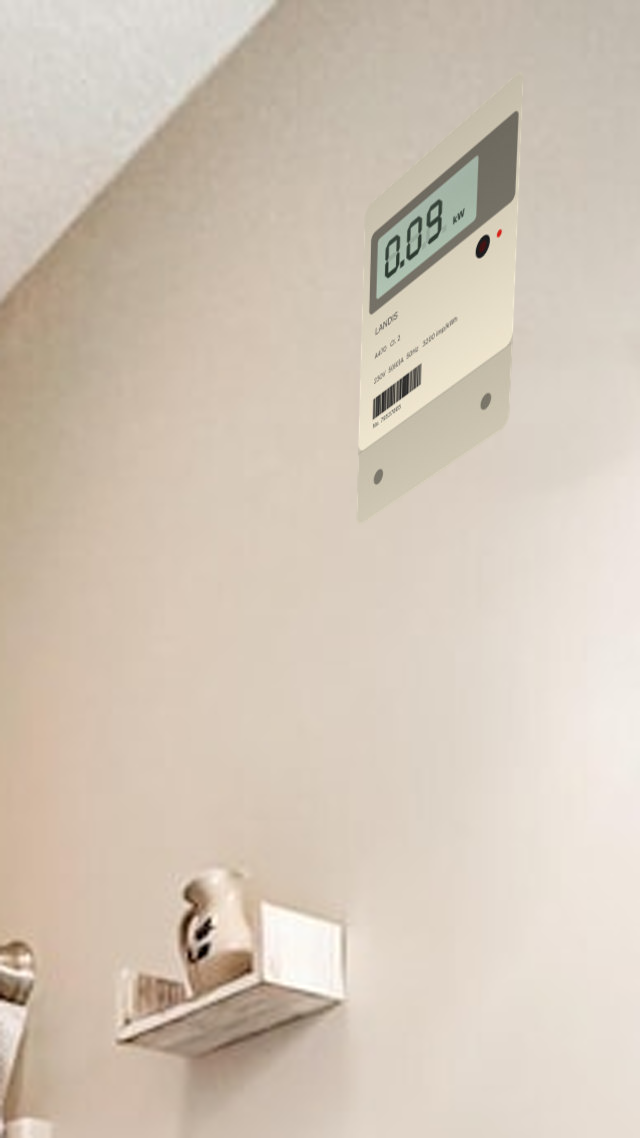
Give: 0.09 kW
